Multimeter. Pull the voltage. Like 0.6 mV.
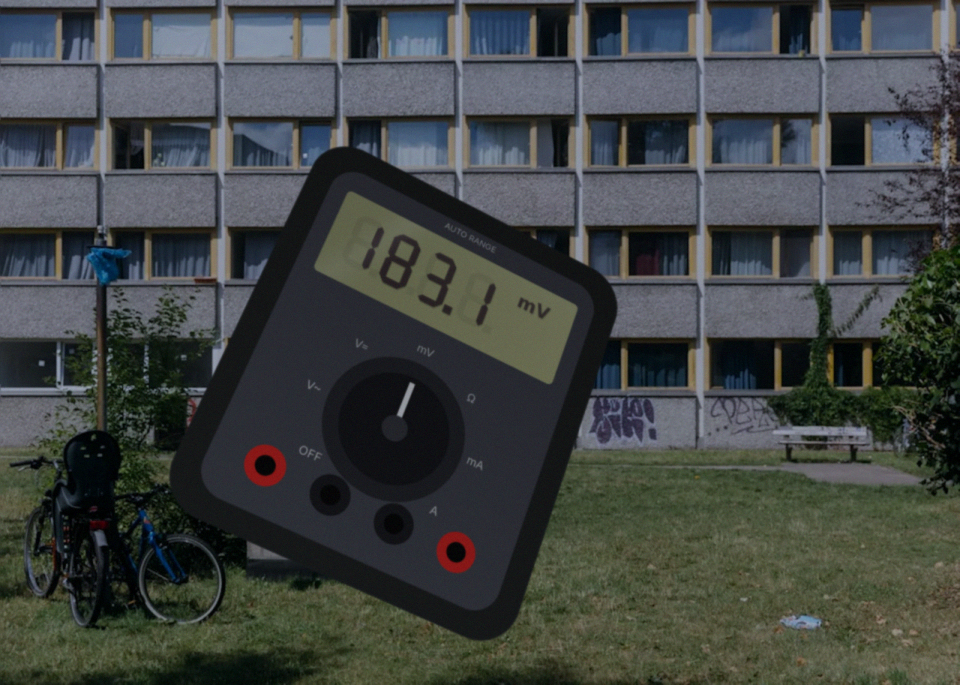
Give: 183.1 mV
